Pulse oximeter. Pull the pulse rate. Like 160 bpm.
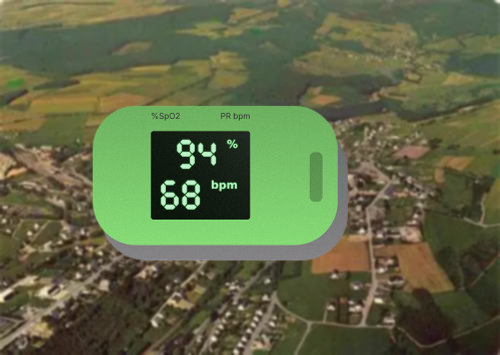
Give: 68 bpm
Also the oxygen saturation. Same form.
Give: 94 %
